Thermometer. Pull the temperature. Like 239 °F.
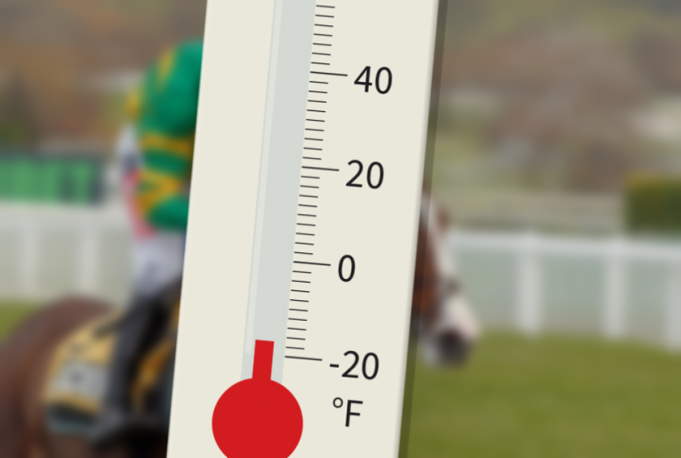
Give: -17 °F
